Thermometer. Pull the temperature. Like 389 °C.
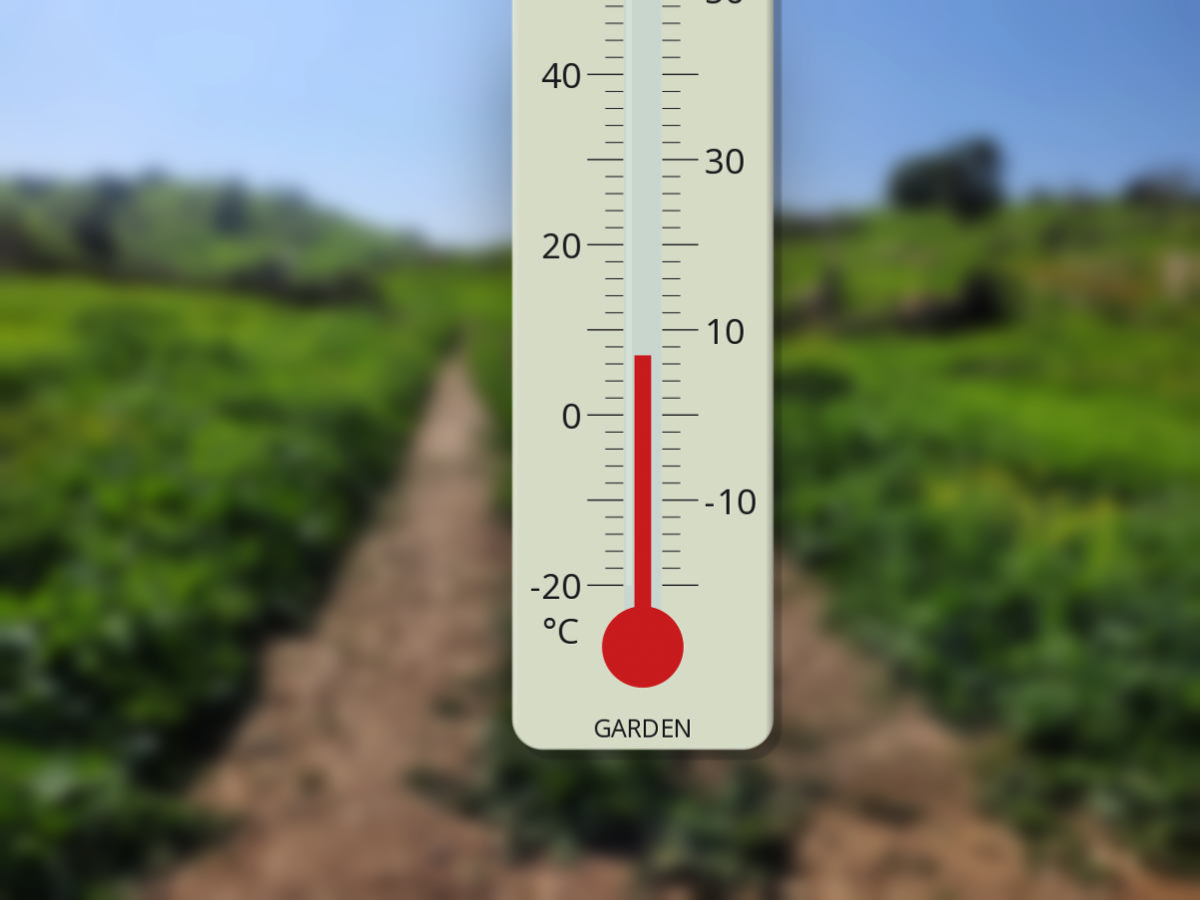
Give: 7 °C
